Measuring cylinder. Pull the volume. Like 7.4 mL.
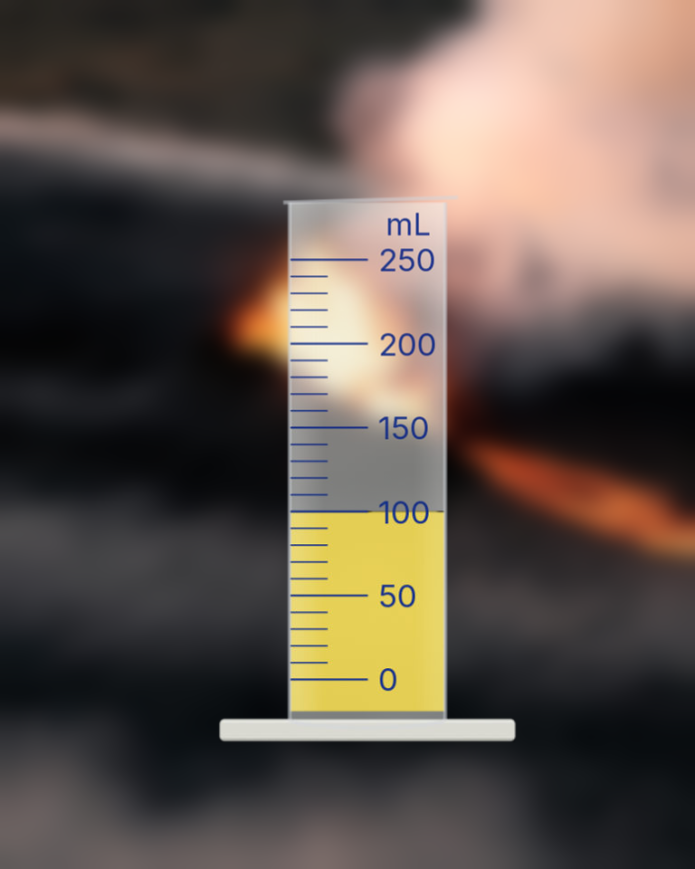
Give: 100 mL
